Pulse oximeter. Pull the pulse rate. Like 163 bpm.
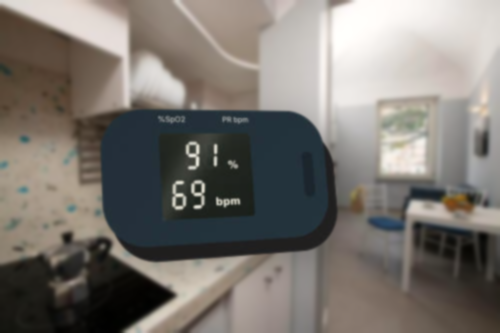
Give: 69 bpm
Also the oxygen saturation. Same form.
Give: 91 %
